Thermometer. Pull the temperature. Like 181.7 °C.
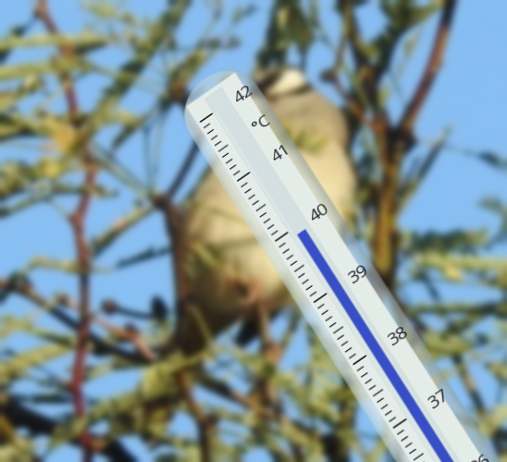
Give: 39.9 °C
